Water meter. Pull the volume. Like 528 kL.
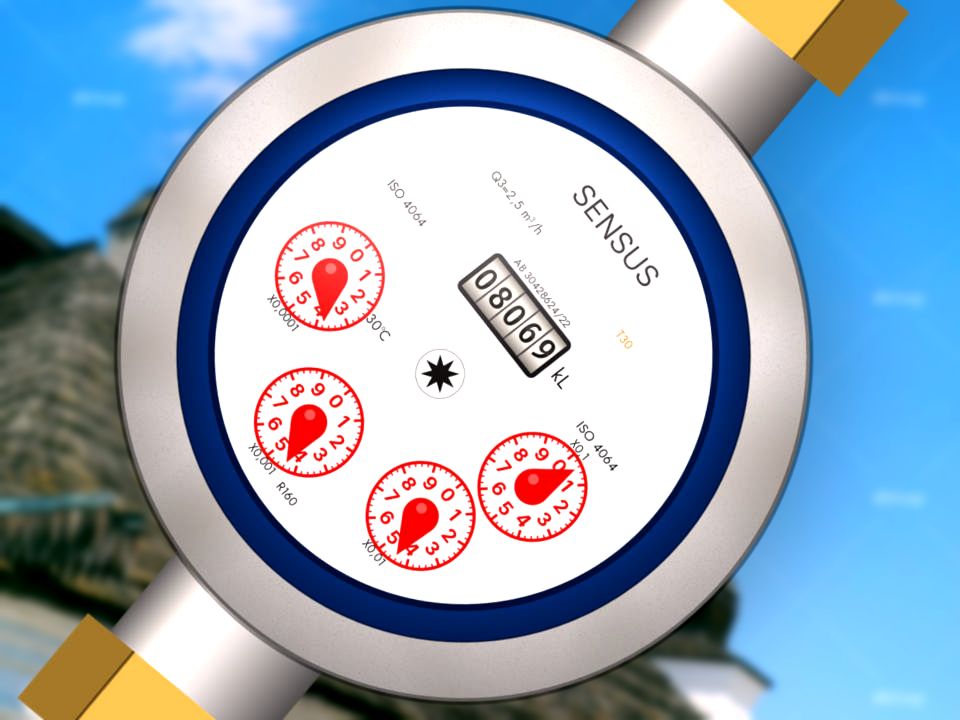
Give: 8069.0443 kL
